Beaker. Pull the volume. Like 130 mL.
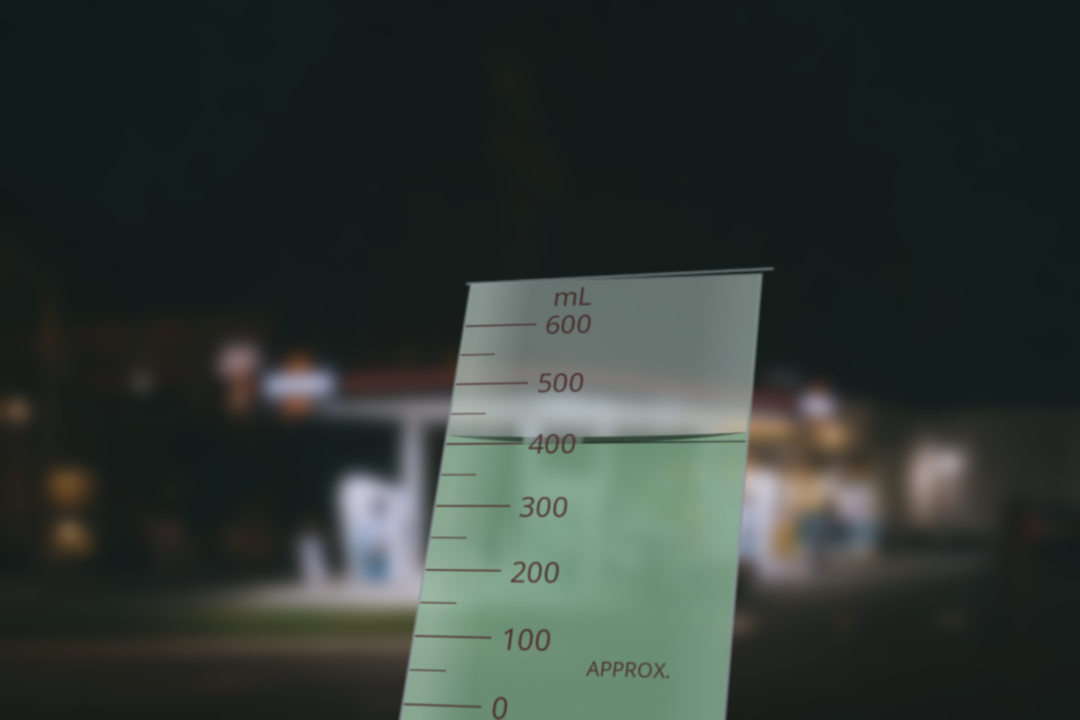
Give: 400 mL
